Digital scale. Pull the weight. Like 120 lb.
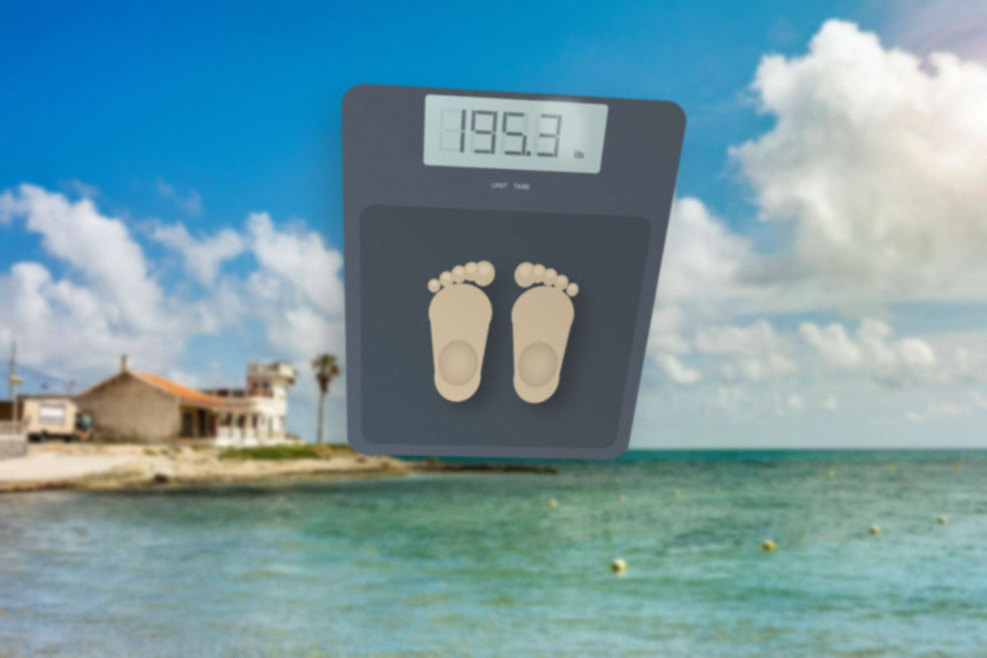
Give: 195.3 lb
